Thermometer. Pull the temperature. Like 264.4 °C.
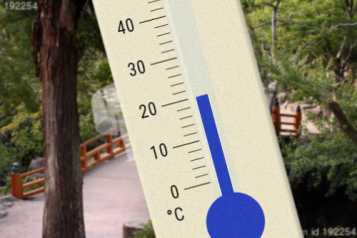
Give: 20 °C
